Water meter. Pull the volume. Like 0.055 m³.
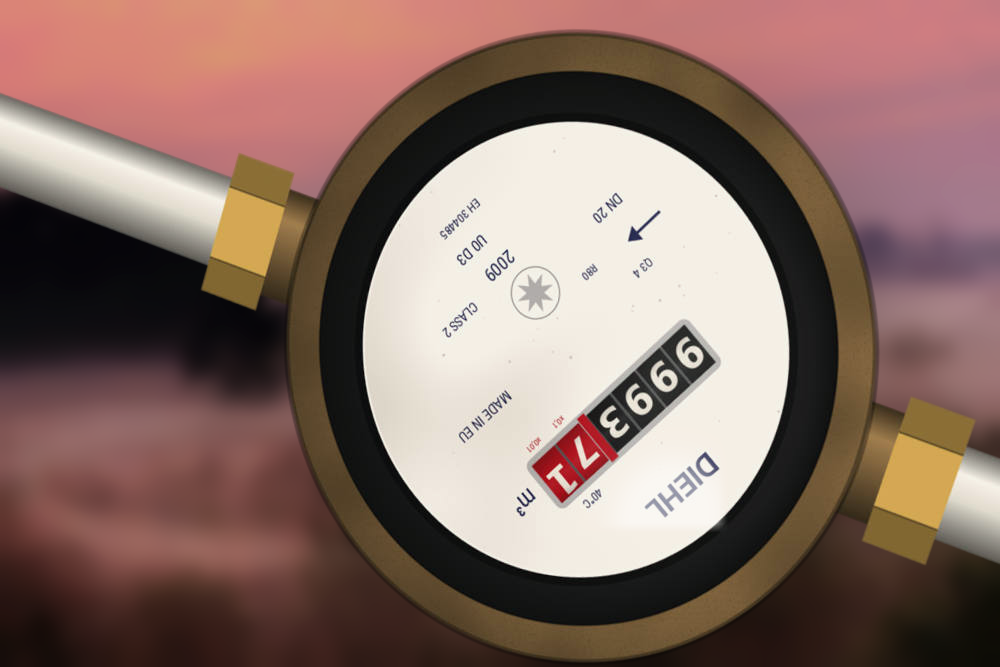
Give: 9993.71 m³
